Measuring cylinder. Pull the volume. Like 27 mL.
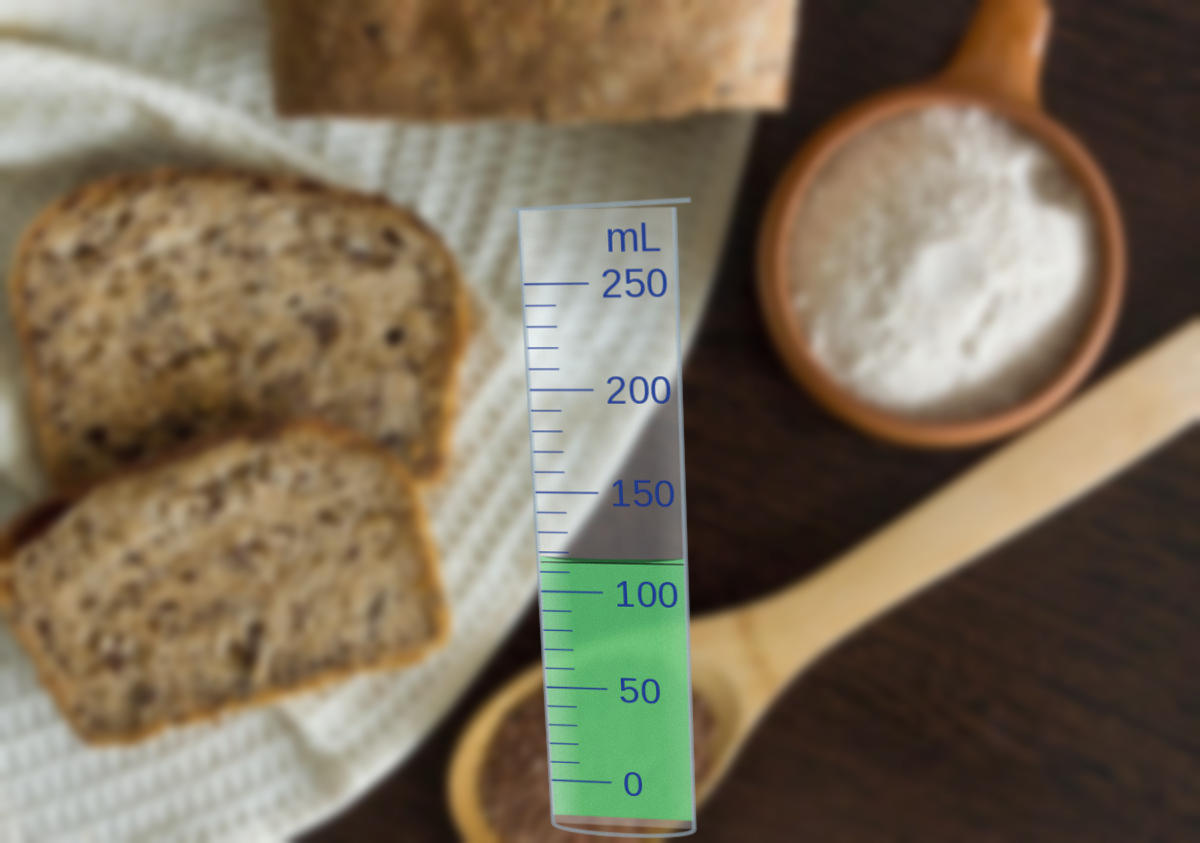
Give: 115 mL
